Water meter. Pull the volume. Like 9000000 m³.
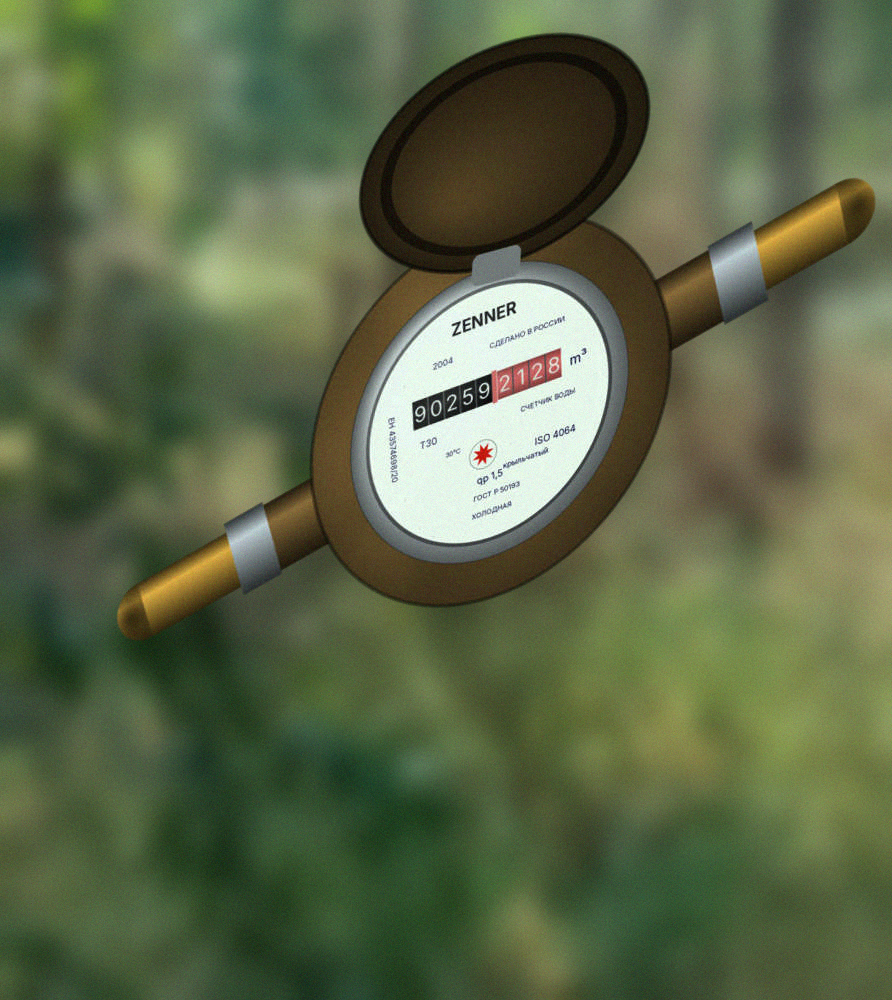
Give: 90259.2128 m³
